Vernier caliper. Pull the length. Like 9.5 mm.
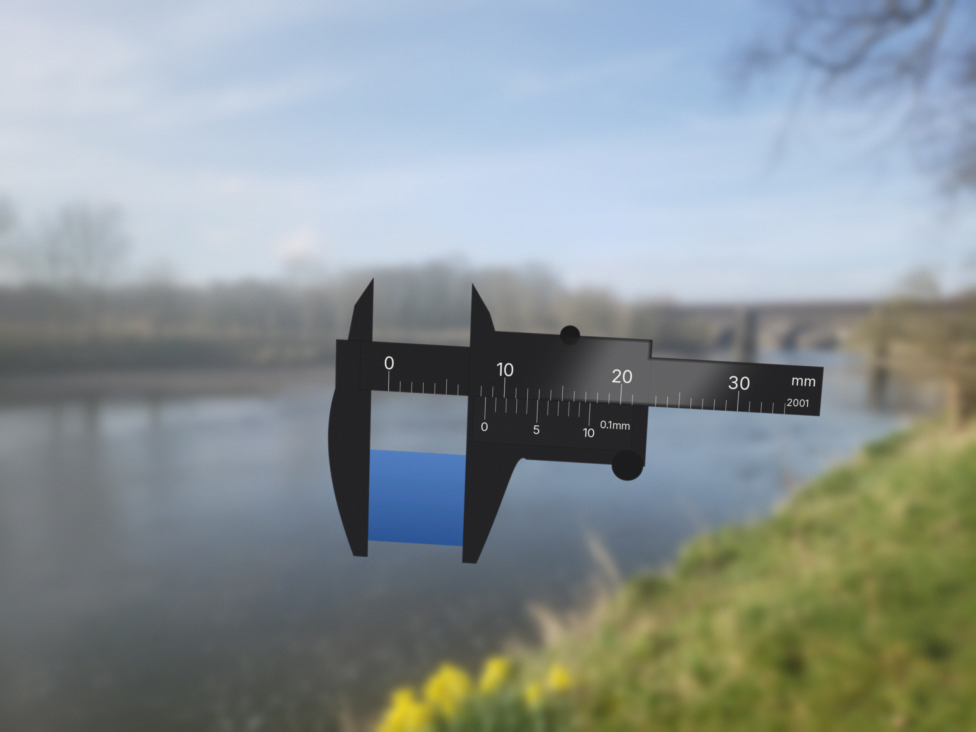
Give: 8.4 mm
